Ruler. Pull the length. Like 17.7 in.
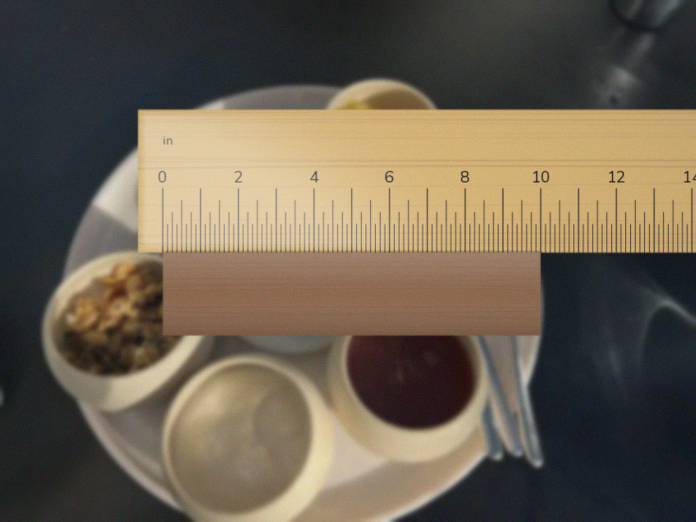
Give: 10 in
